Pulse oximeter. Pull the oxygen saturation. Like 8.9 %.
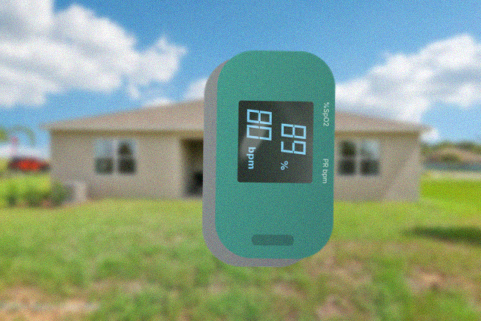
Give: 89 %
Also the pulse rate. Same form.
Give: 80 bpm
